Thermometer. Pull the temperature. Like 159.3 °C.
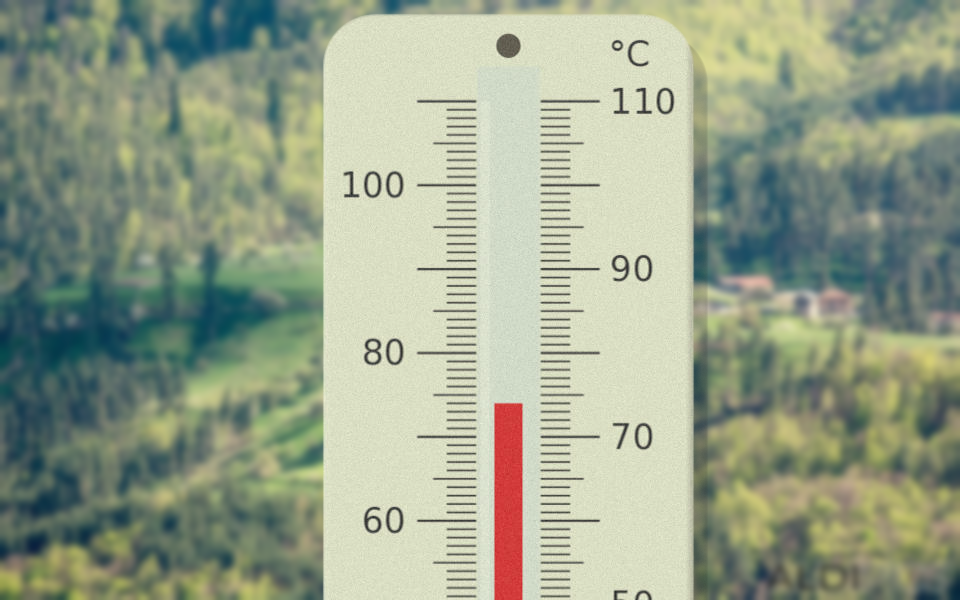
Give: 74 °C
